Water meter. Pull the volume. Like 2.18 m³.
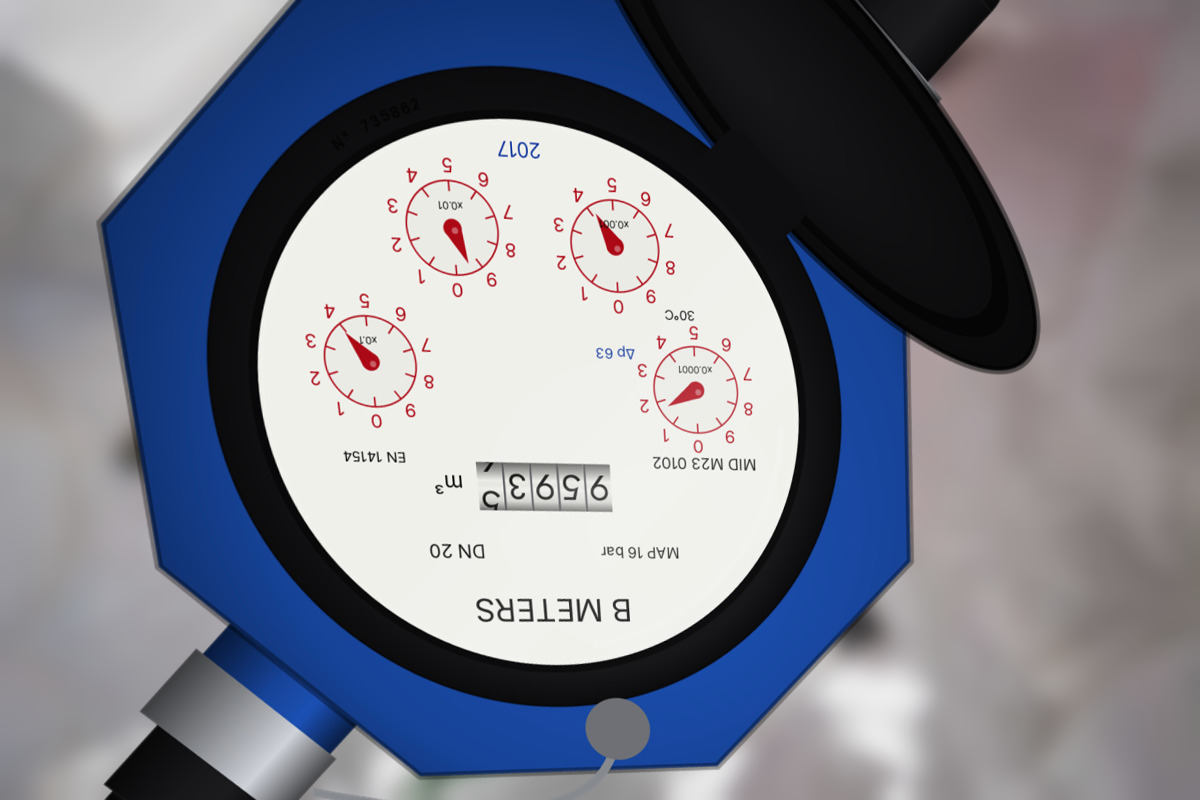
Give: 95935.3941 m³
